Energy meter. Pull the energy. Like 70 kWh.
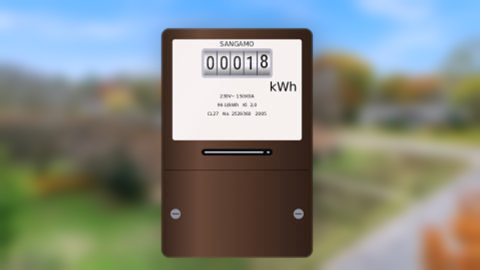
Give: 18 kWh
